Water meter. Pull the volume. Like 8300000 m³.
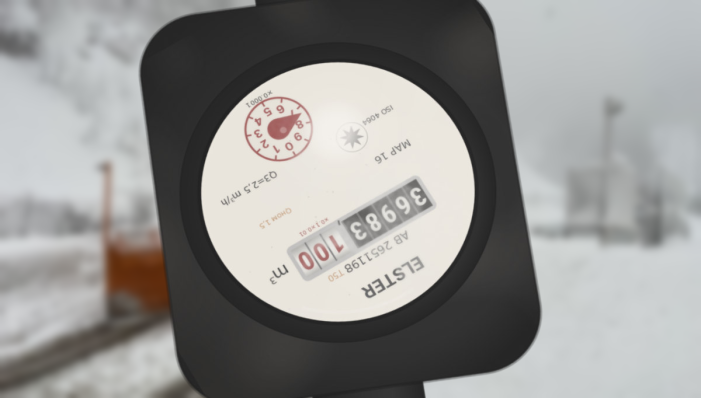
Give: 36983.1007 m³
